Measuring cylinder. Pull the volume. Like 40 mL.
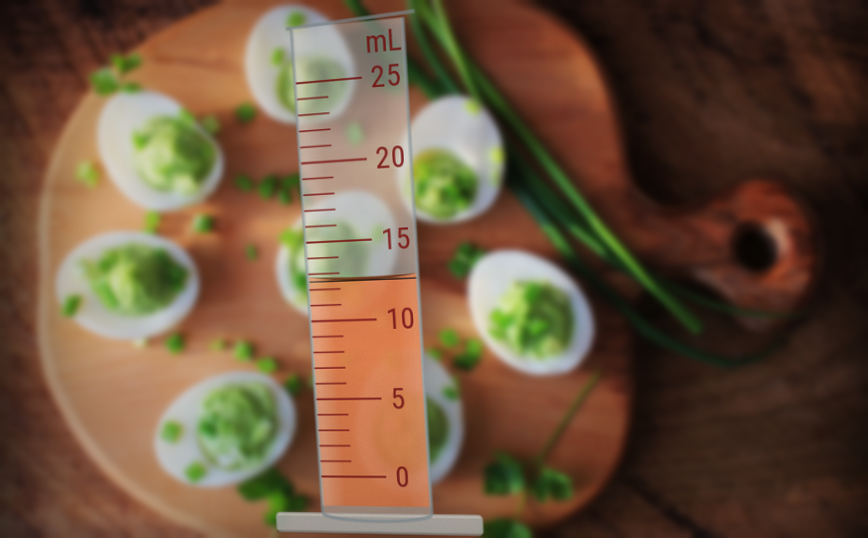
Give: 12.5 mL
